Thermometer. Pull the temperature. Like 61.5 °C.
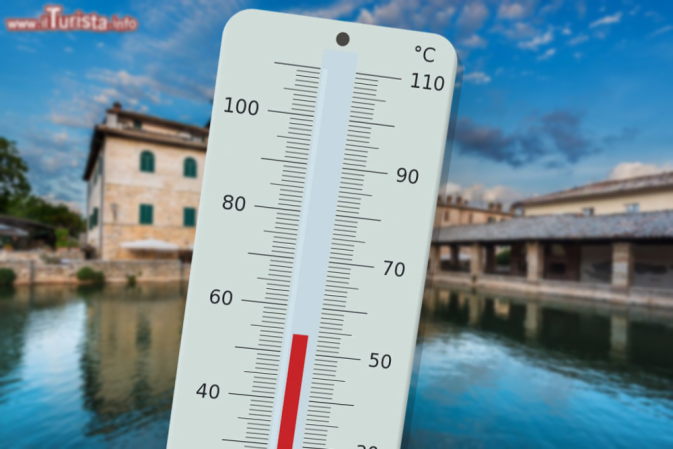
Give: 54 °C
